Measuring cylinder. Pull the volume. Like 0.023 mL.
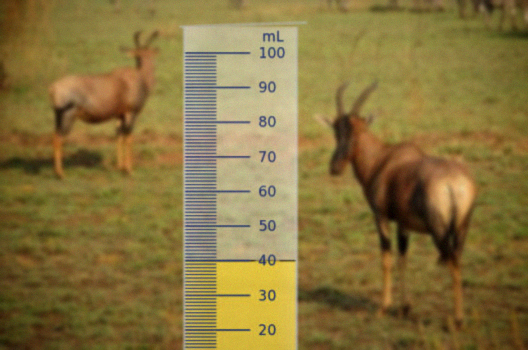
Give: 40 mL
